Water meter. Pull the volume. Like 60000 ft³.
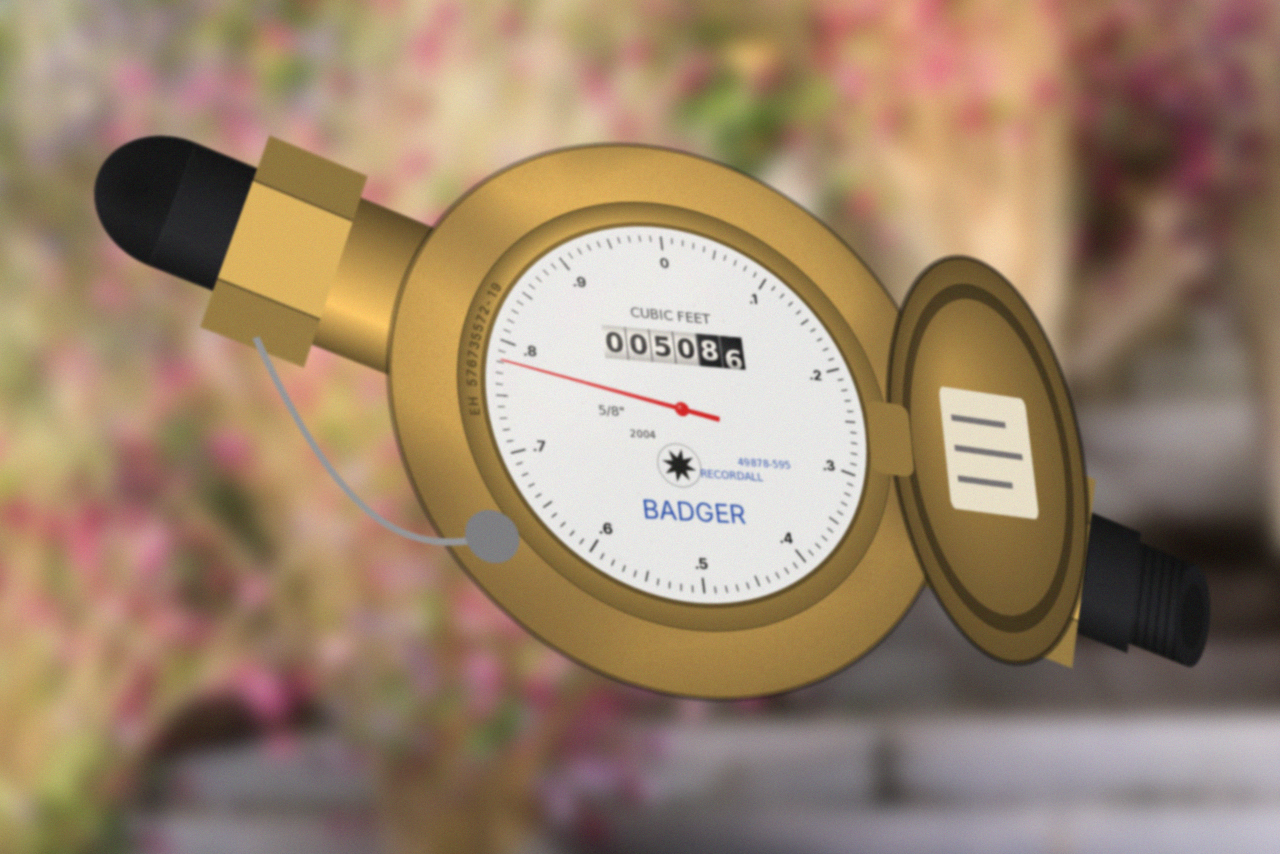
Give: 5085.78 ft³
